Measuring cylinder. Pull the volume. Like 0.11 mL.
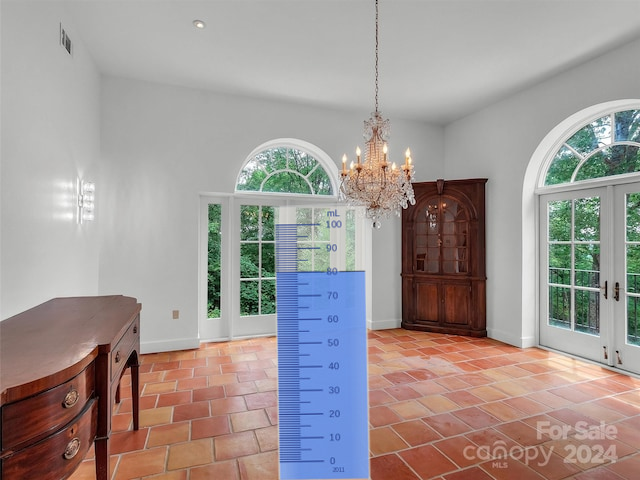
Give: 80 mL
